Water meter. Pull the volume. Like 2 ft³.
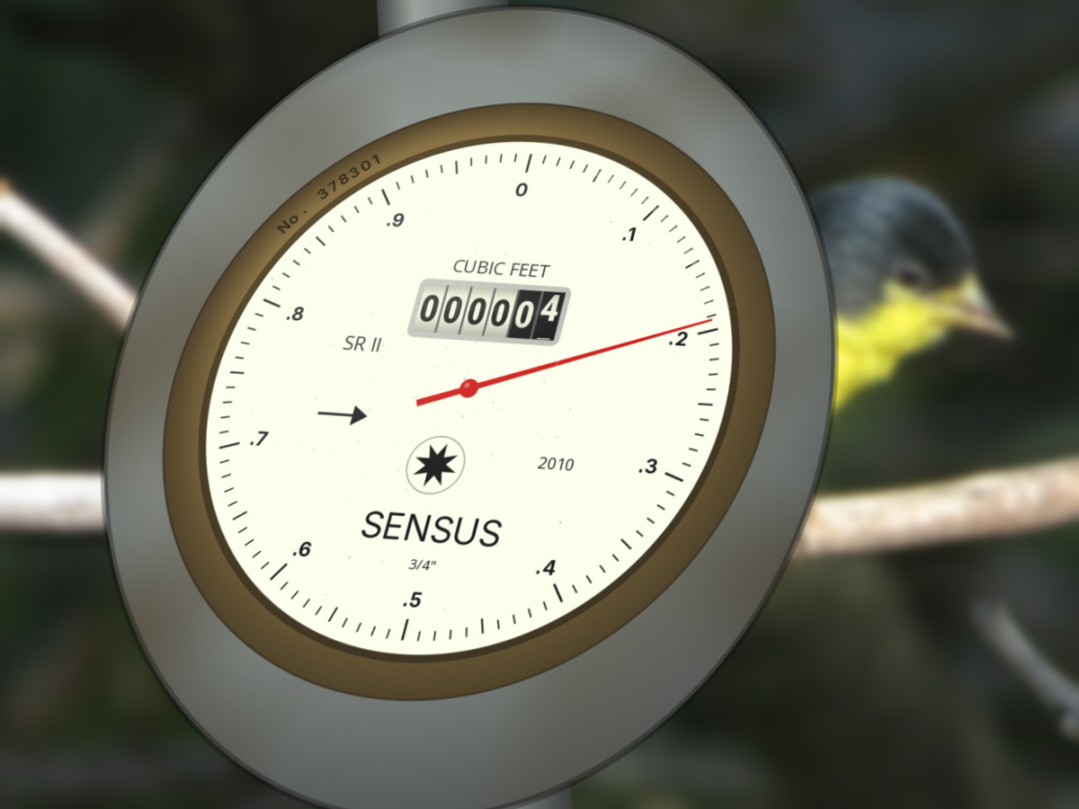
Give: 4.19 ft³
